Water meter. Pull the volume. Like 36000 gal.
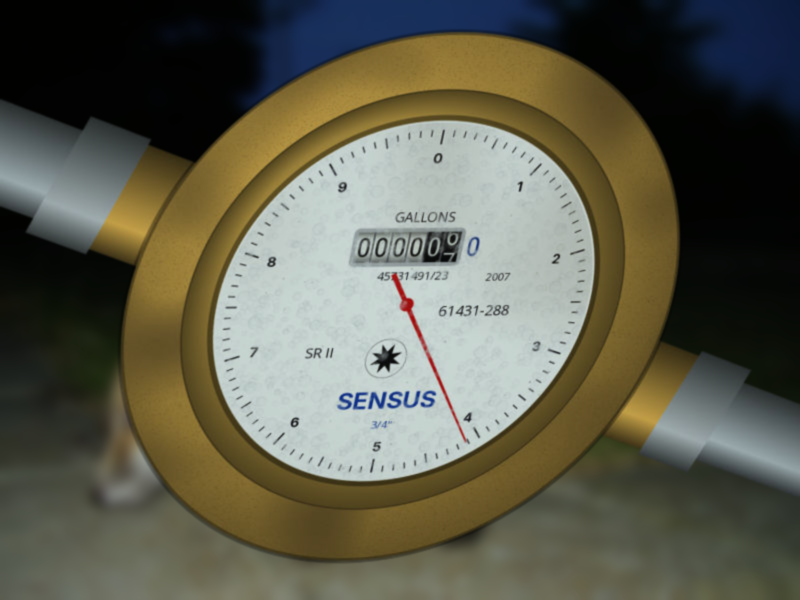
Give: 64.1 gal
